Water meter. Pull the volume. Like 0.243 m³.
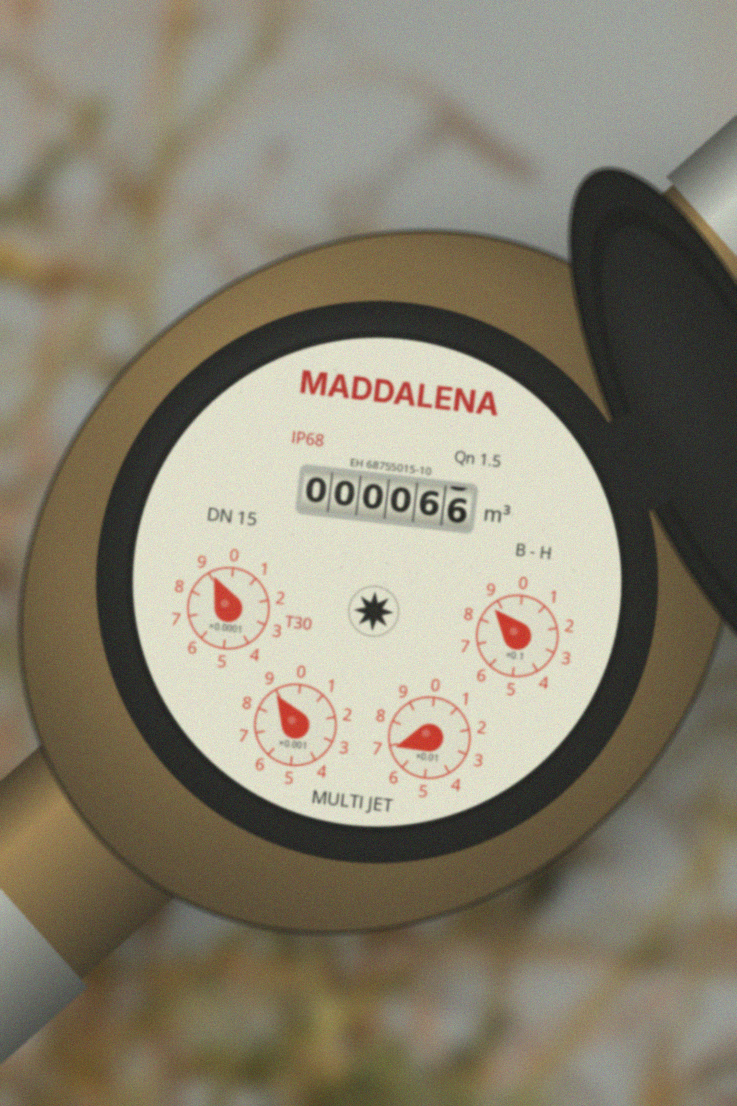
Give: 65.8689 m³
